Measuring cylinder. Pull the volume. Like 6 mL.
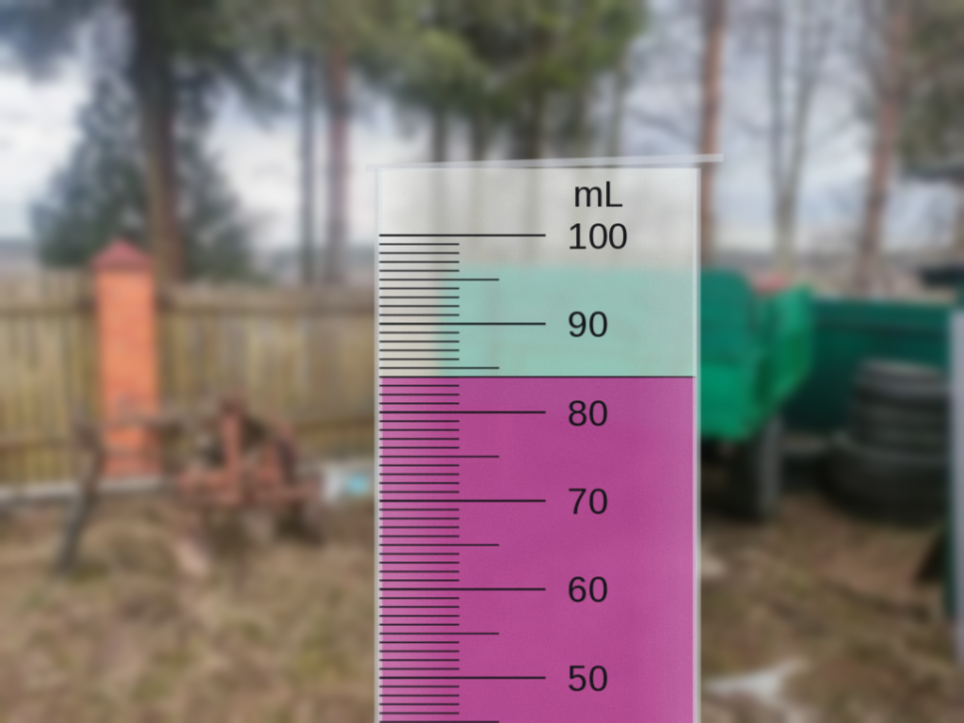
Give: 84 mL
